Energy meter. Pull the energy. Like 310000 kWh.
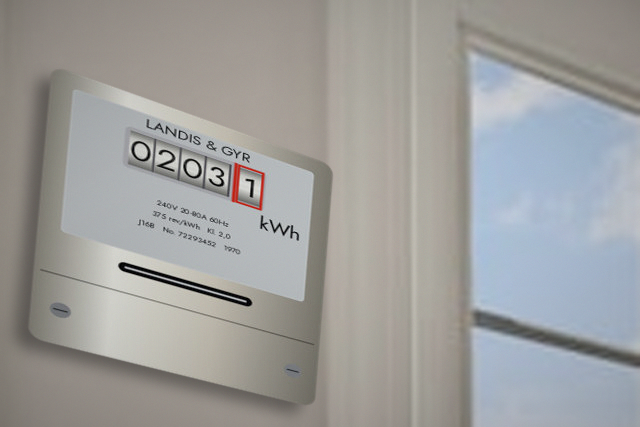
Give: 203.1 kWh
